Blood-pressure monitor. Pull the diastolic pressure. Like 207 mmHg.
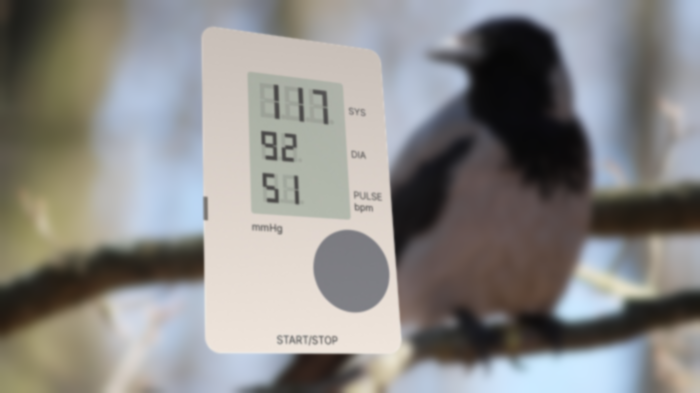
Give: 92 mmHg
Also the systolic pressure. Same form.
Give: 117 mmHg
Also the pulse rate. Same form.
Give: 51 bpm
